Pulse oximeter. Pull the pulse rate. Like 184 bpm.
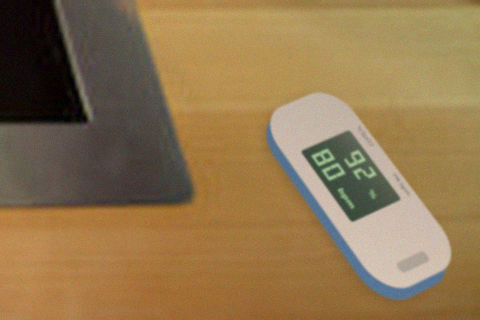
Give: 80 bpm
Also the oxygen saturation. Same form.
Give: 92 %
